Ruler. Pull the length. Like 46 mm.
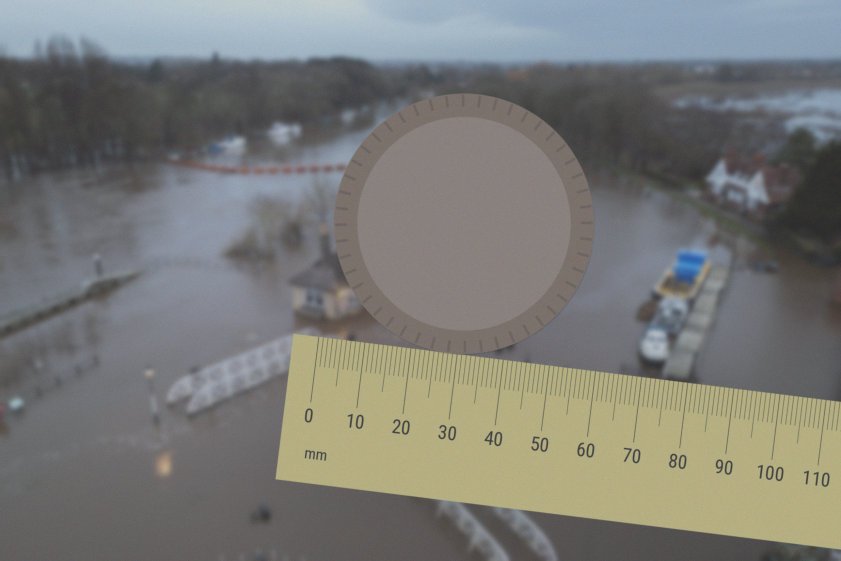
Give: 56 mm
